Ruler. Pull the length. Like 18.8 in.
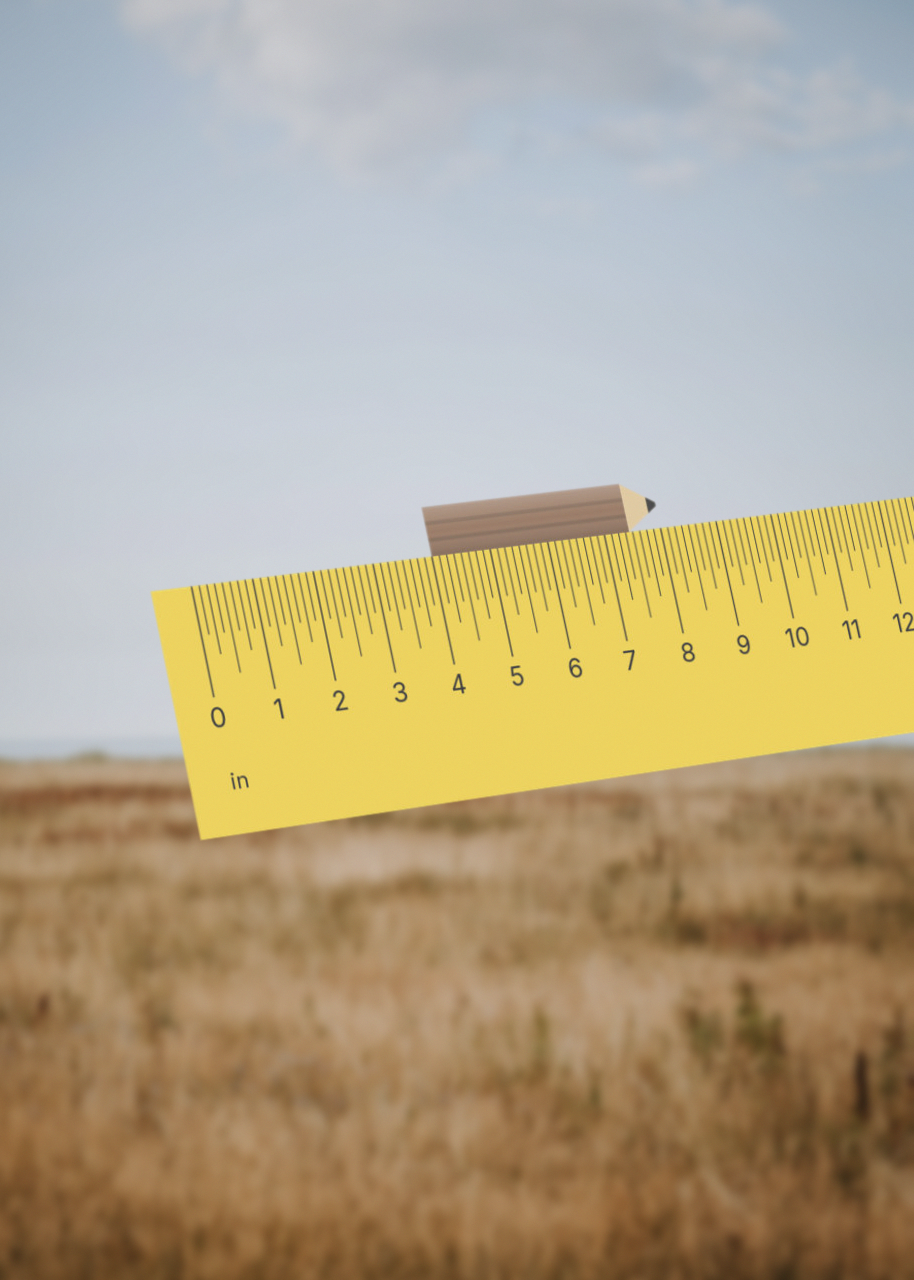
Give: 4 in
